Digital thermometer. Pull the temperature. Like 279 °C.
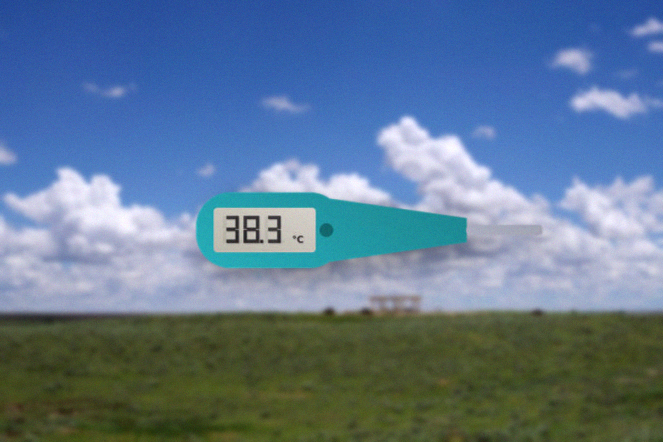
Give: 38.3 °C
